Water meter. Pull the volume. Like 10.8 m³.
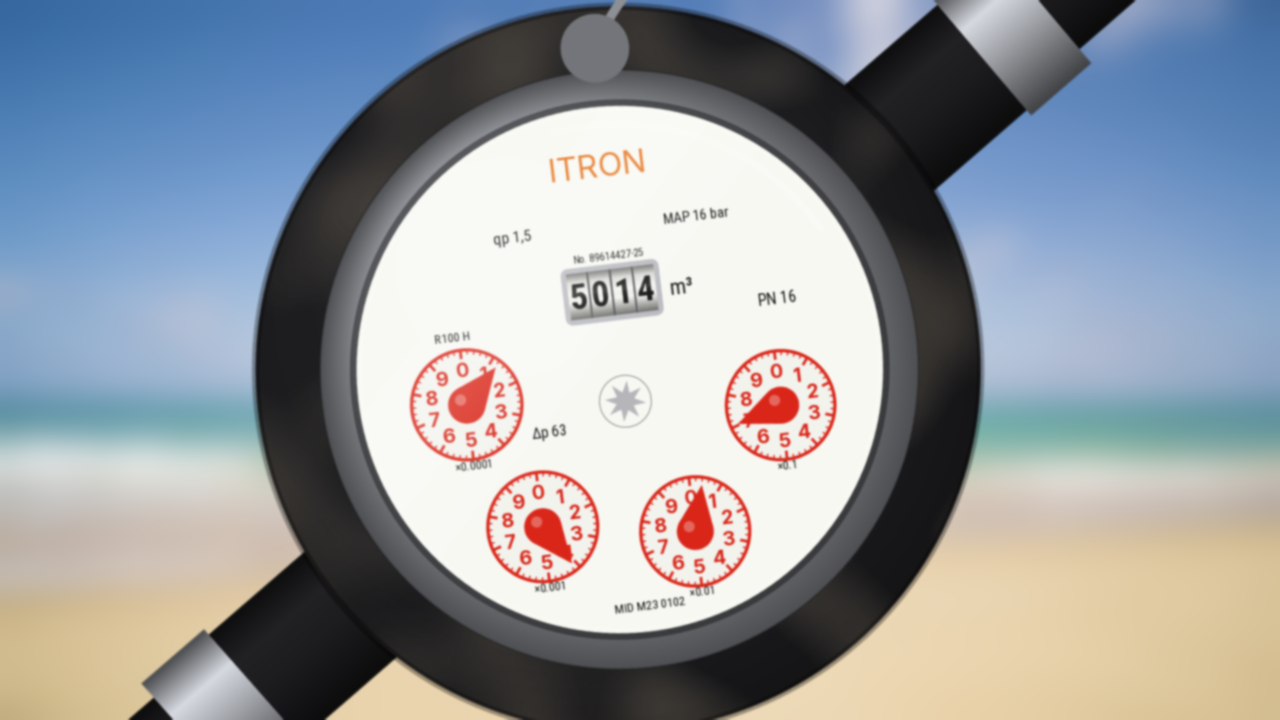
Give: 5014.7041 m³
